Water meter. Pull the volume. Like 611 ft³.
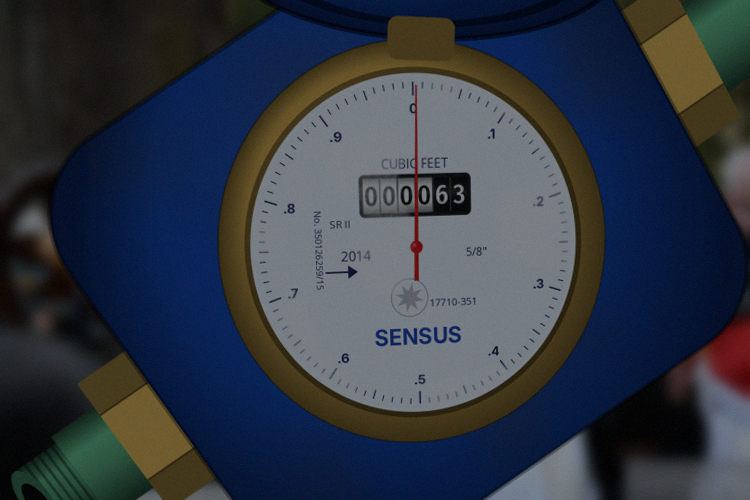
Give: 63.00 ft³
